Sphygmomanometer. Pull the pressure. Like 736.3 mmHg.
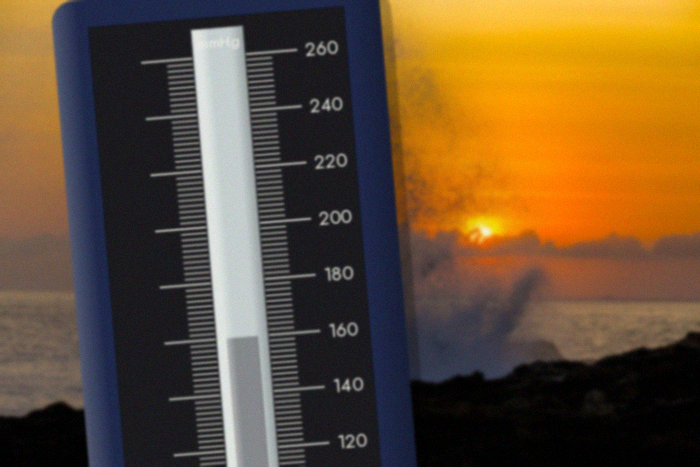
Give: 160 mmHg
